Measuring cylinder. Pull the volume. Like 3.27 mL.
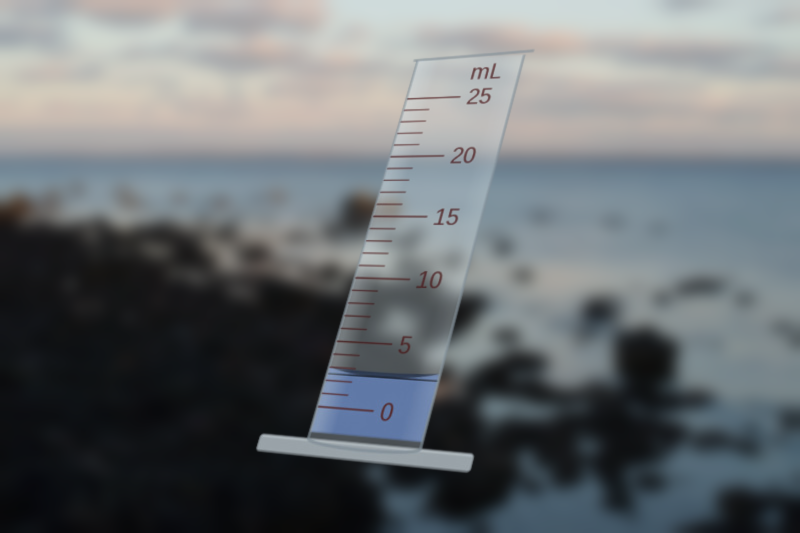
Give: 2.5 mL
